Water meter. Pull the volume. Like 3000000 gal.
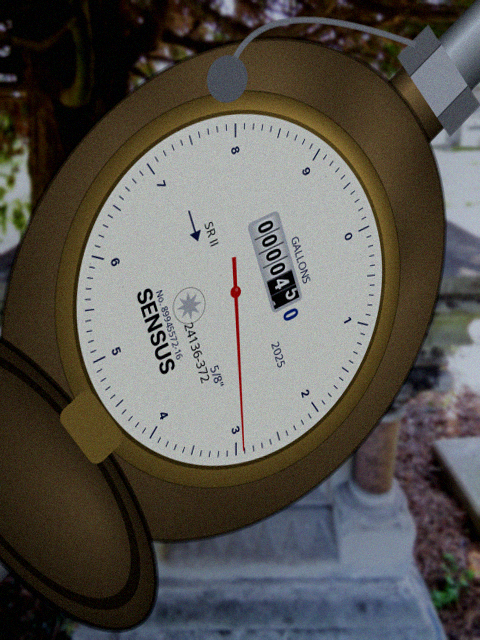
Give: 452.9 gal
